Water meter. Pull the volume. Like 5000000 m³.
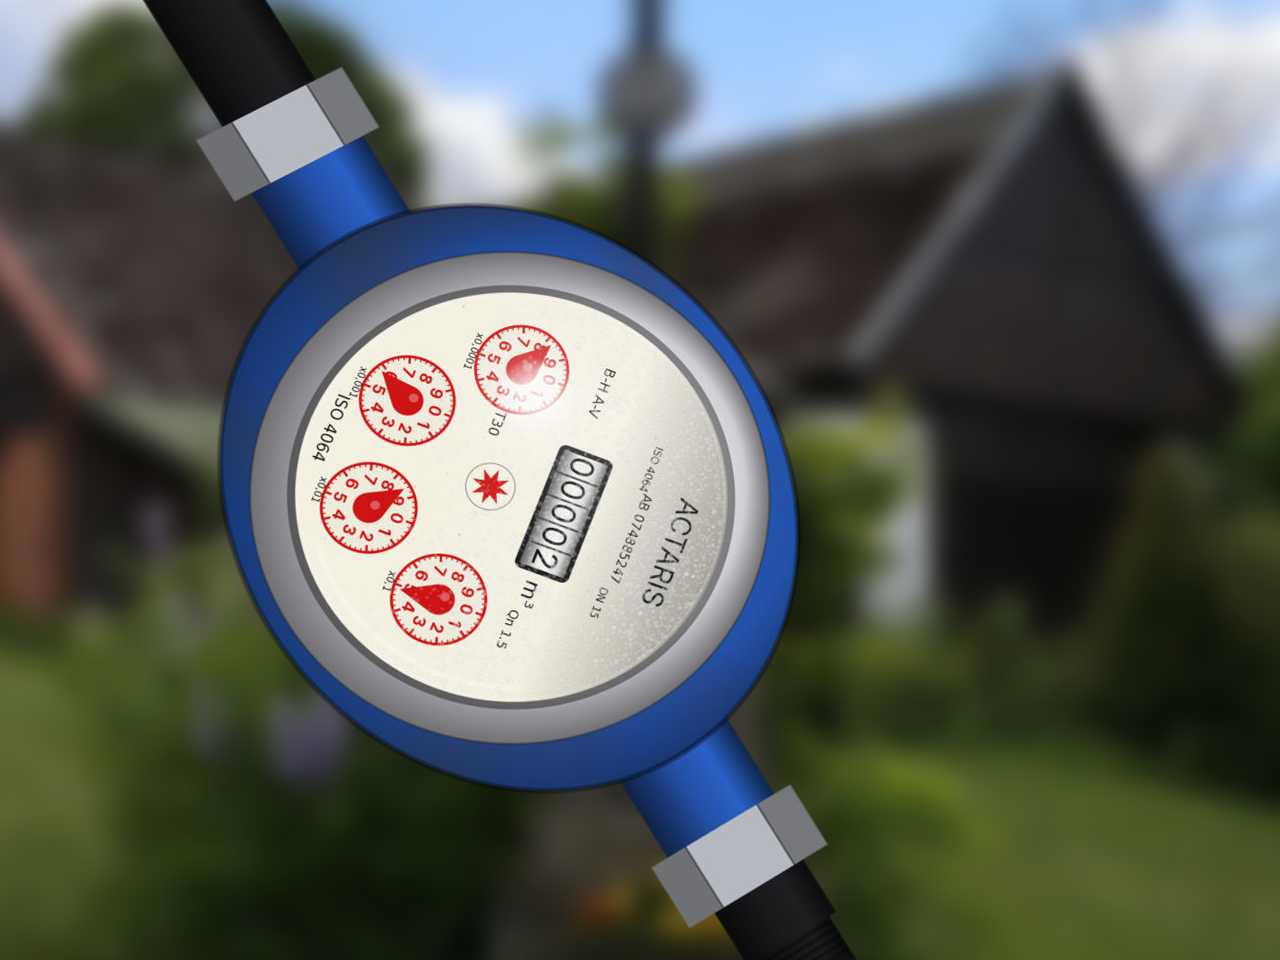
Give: 2.4858 m³
